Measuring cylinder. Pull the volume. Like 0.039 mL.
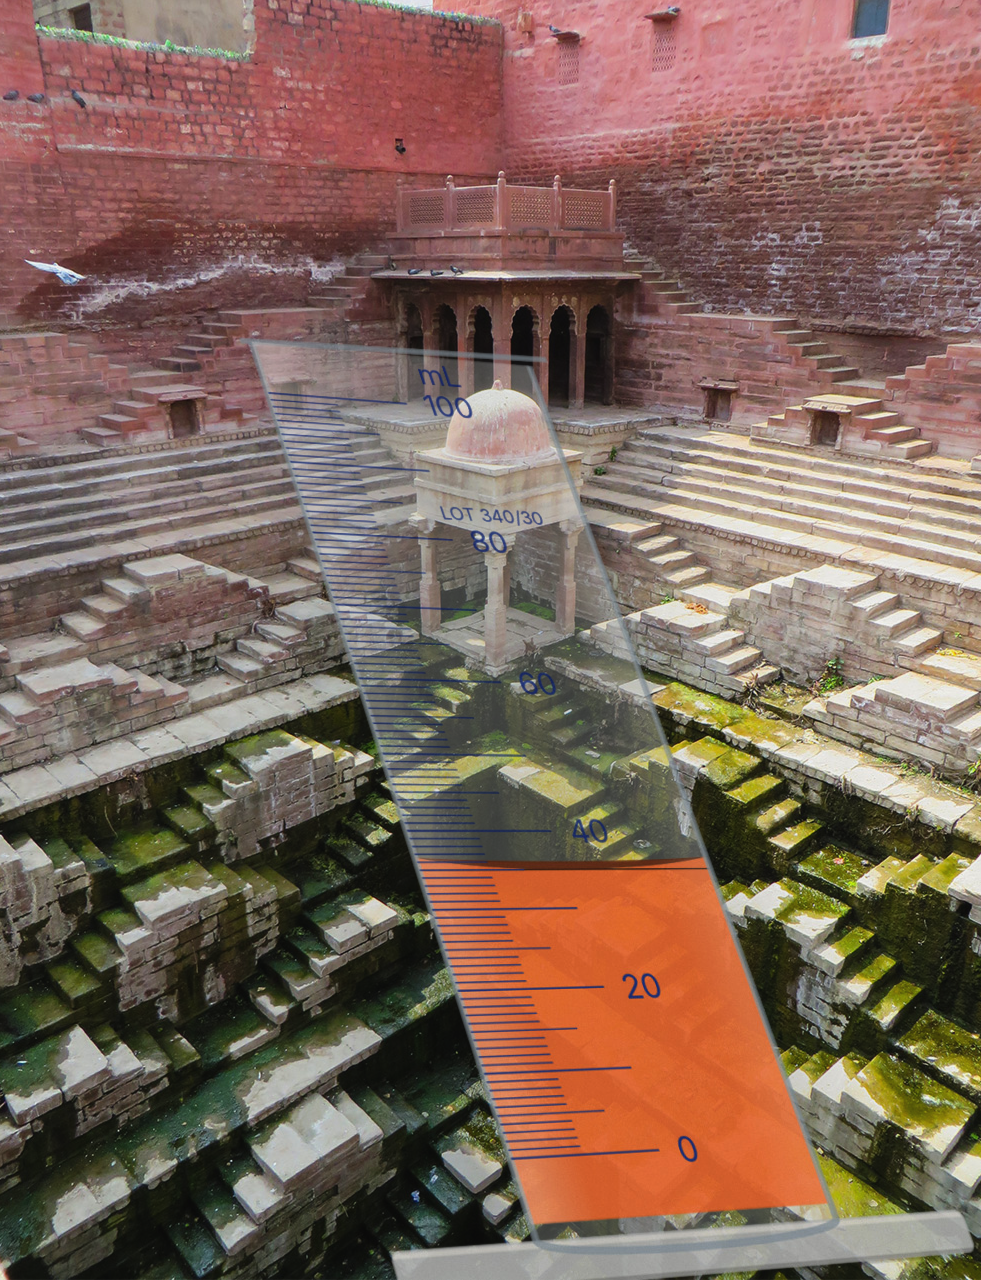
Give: 35 mL
